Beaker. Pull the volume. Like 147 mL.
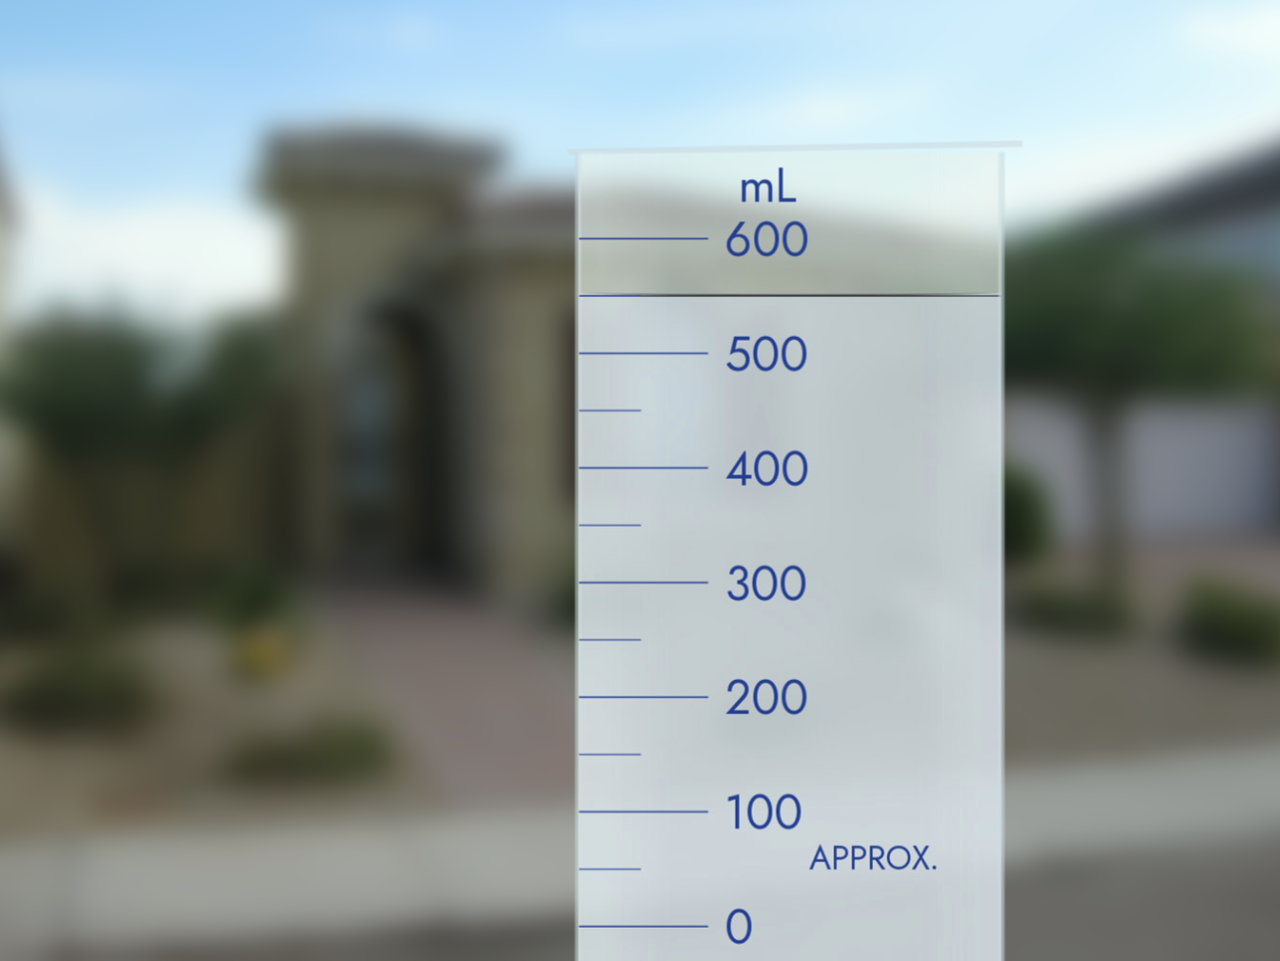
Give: 550 mL
